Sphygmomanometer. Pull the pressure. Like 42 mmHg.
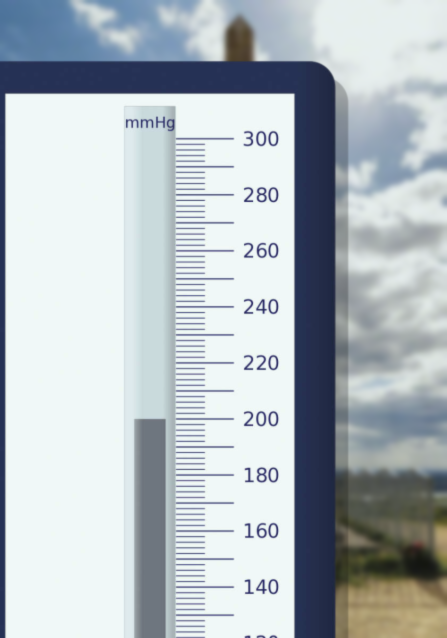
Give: 200 mmHg
